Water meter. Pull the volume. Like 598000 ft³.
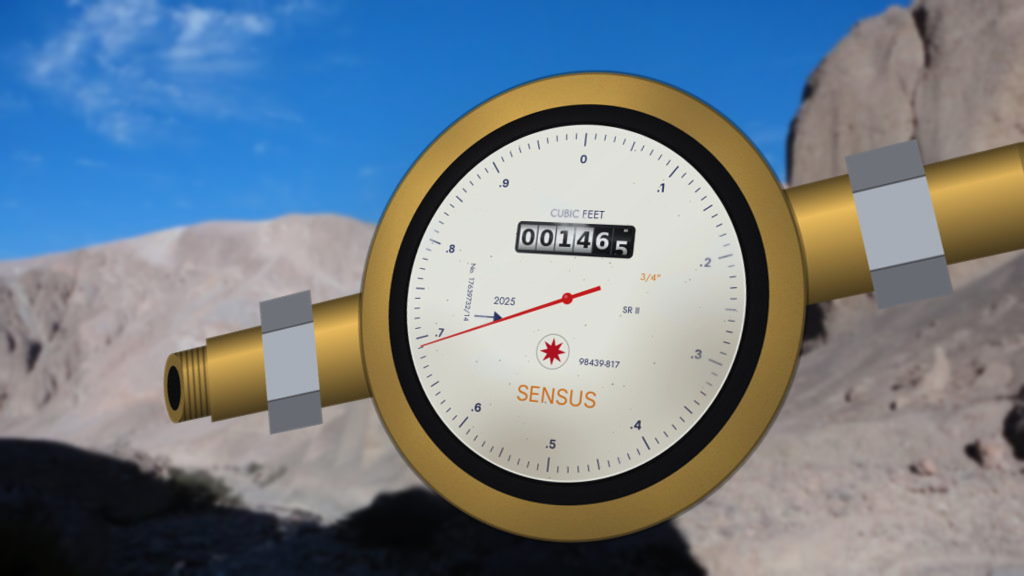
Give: 1464.69 ft³
